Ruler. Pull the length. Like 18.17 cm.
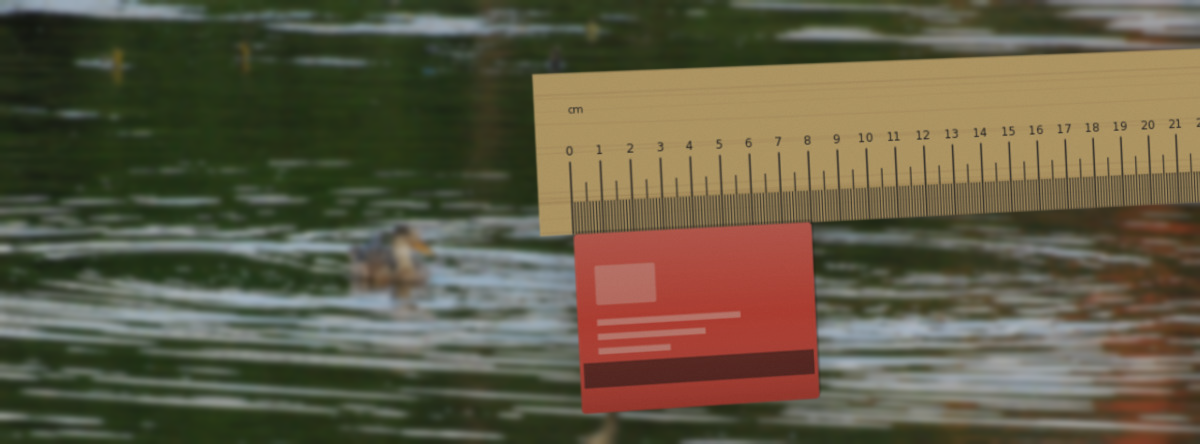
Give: 8 cm
